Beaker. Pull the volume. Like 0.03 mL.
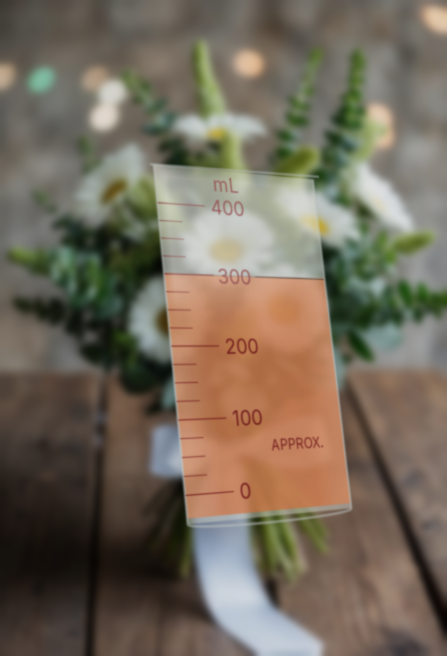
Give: 300 mL
